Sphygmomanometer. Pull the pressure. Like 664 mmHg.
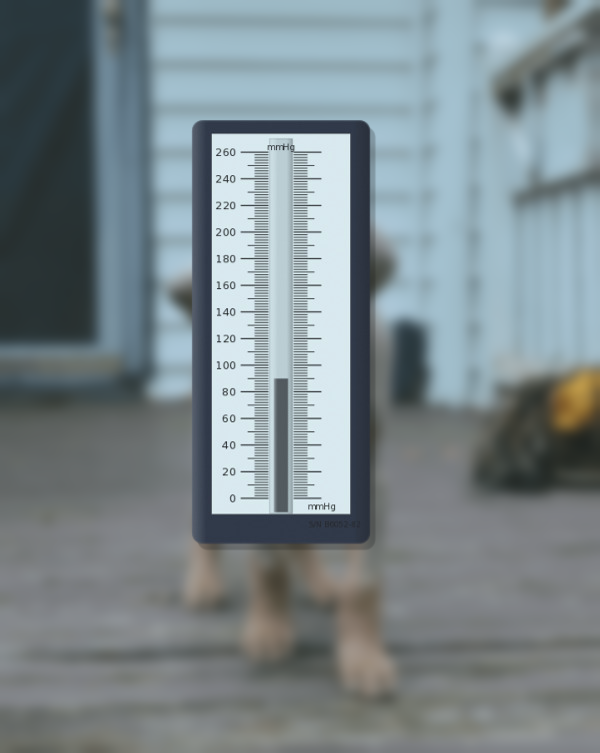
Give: 90 mmHg
